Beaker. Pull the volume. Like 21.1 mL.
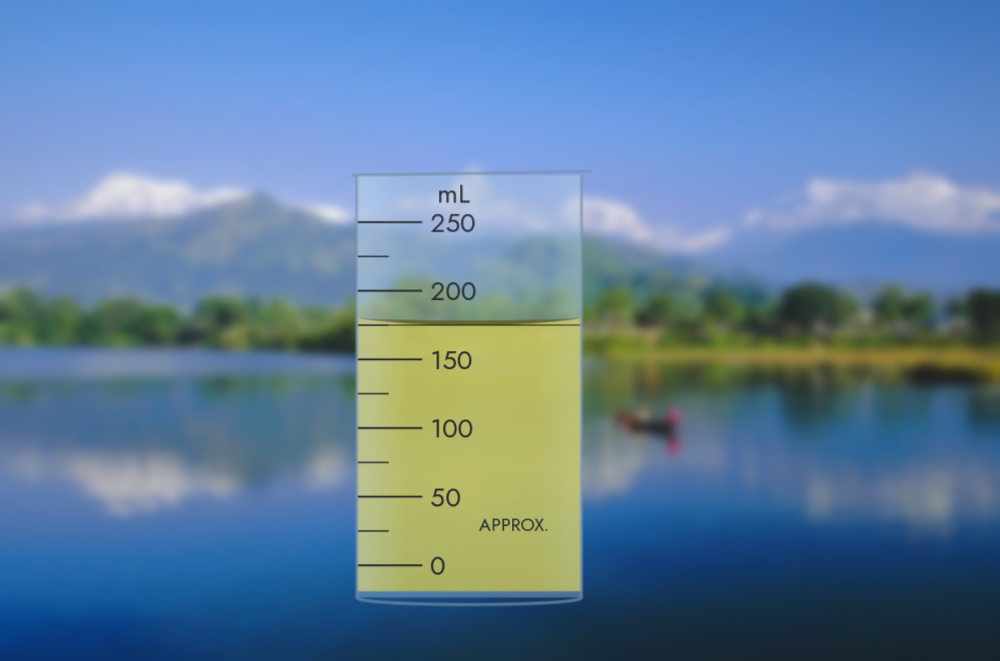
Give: 175 mL
